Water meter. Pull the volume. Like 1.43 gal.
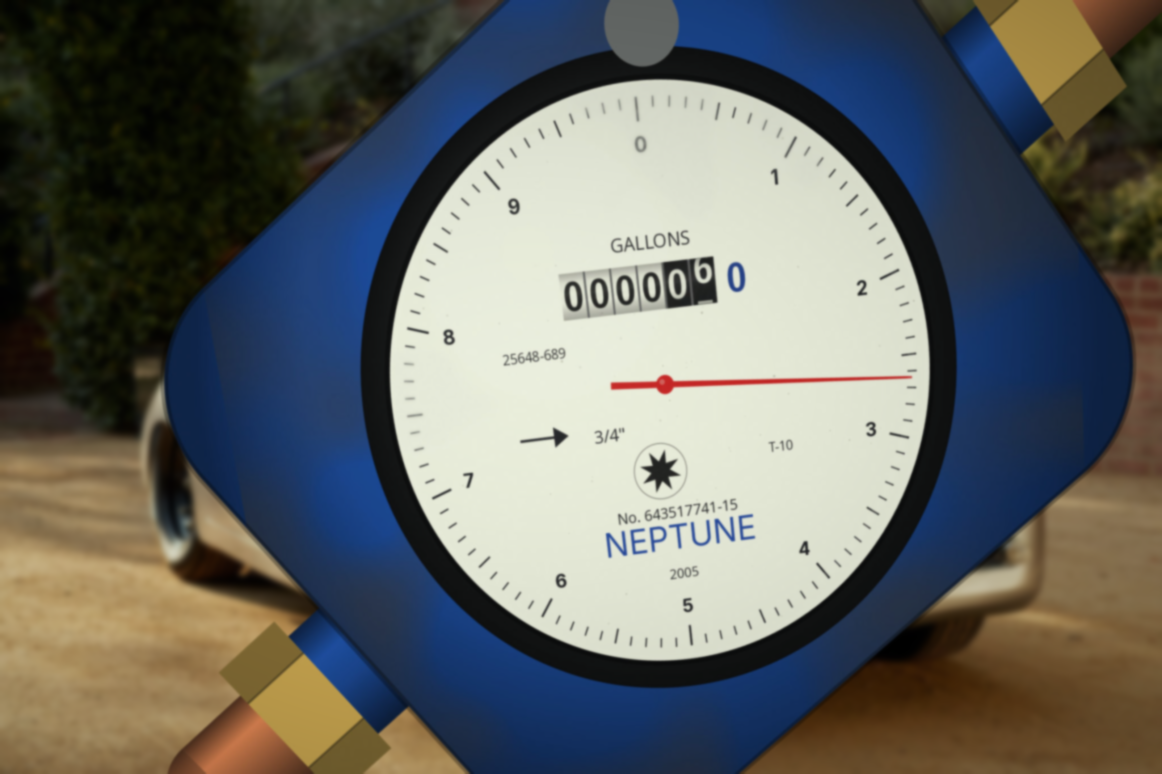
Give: 62.6 gal
